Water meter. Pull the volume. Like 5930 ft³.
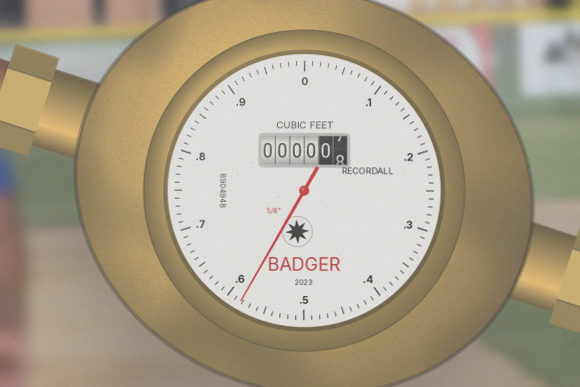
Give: 7.58 ft³
